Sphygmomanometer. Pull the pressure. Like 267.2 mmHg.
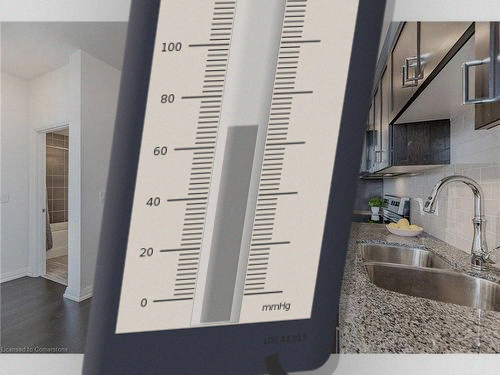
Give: 68 mmHg
